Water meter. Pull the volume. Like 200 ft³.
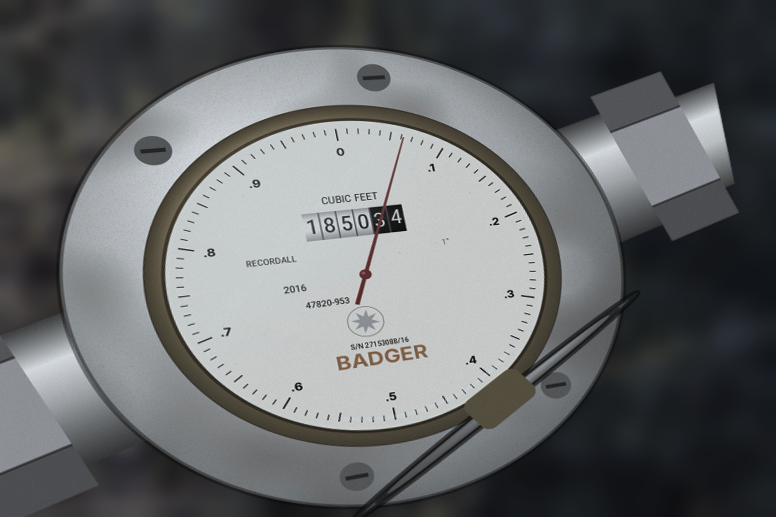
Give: 185034.06 ft³
